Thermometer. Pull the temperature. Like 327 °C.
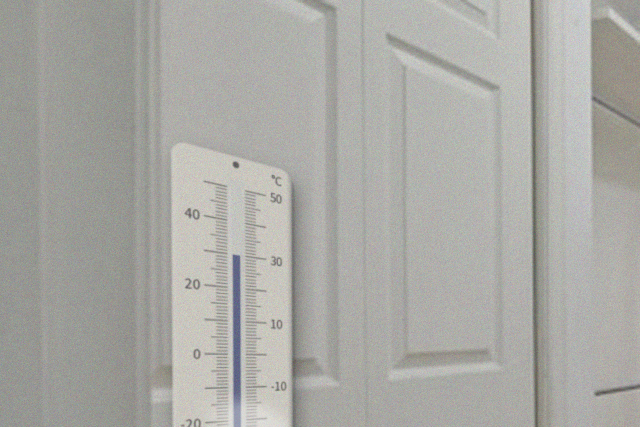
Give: 30 °C
